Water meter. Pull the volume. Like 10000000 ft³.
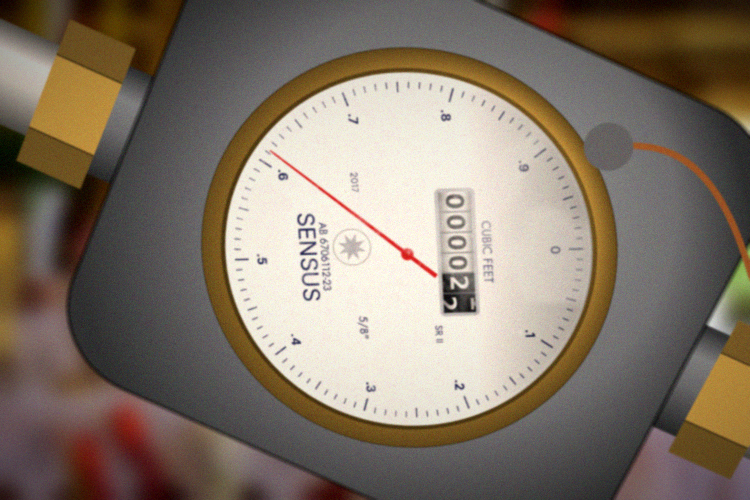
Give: 21.61 ft³
